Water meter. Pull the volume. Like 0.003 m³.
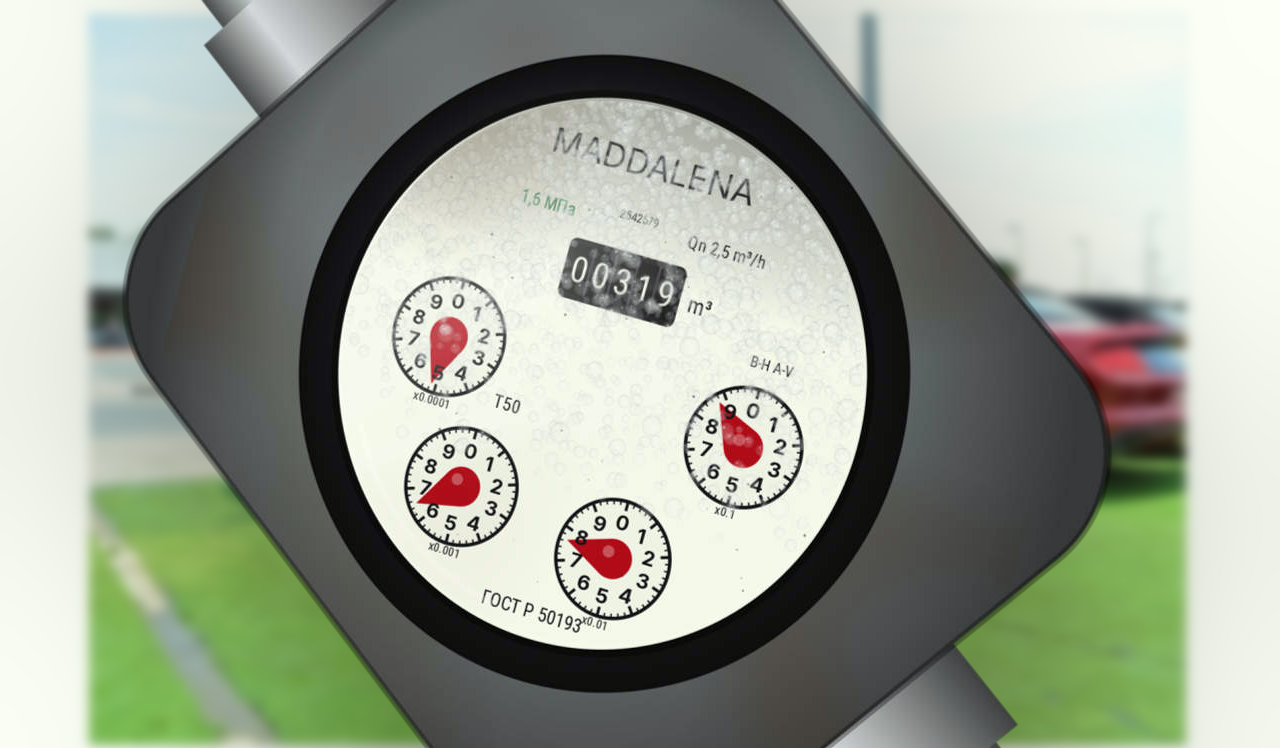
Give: 319.8765 m³
